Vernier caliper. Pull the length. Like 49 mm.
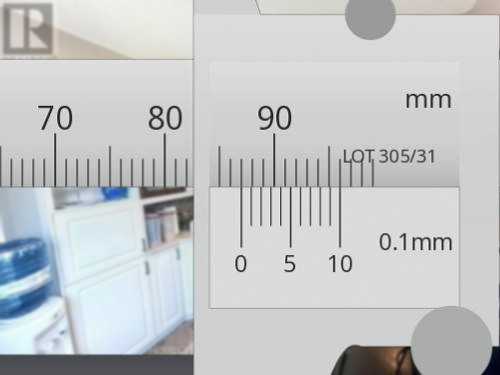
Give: 87.0 mm
